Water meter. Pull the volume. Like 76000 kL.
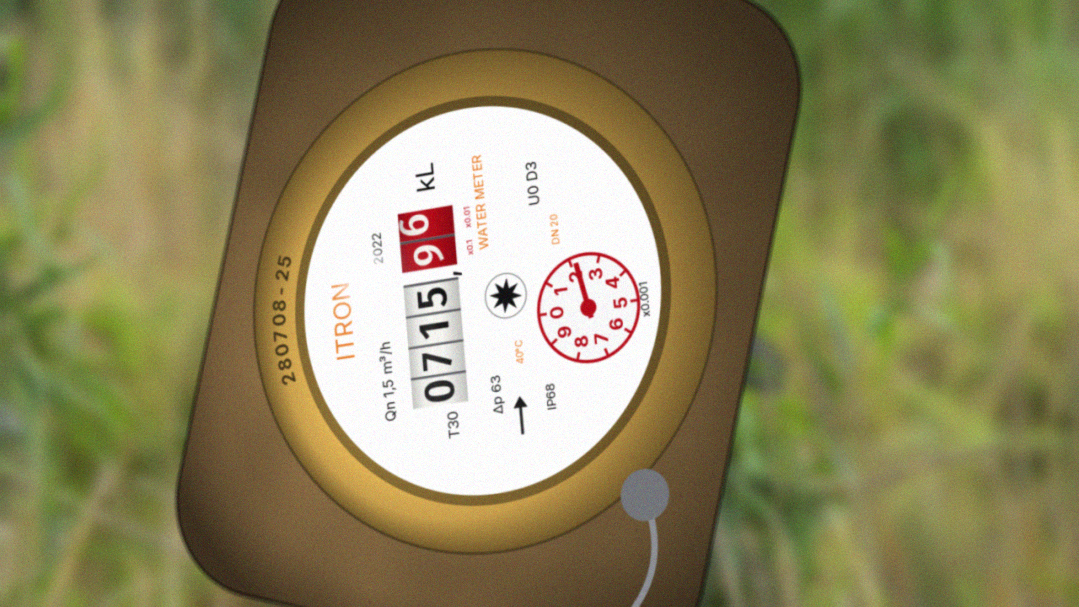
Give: 715.962 kL
